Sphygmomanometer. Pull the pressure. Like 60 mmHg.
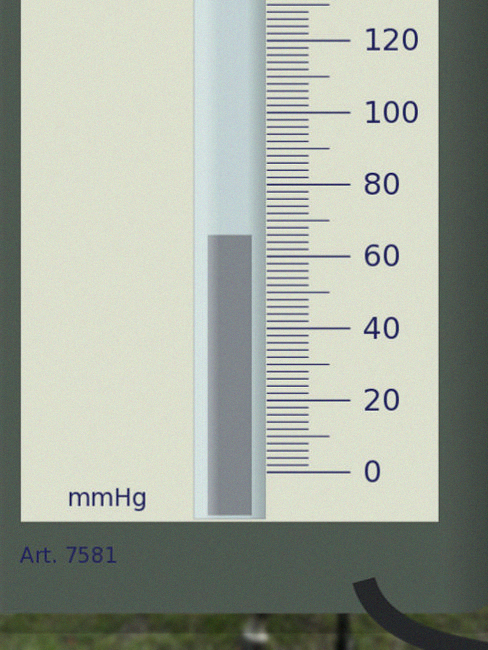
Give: 66 mmHg
